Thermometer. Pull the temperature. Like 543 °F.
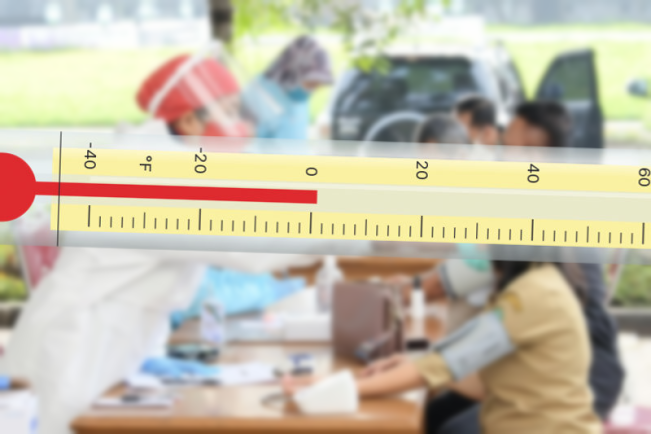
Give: 1 °F
